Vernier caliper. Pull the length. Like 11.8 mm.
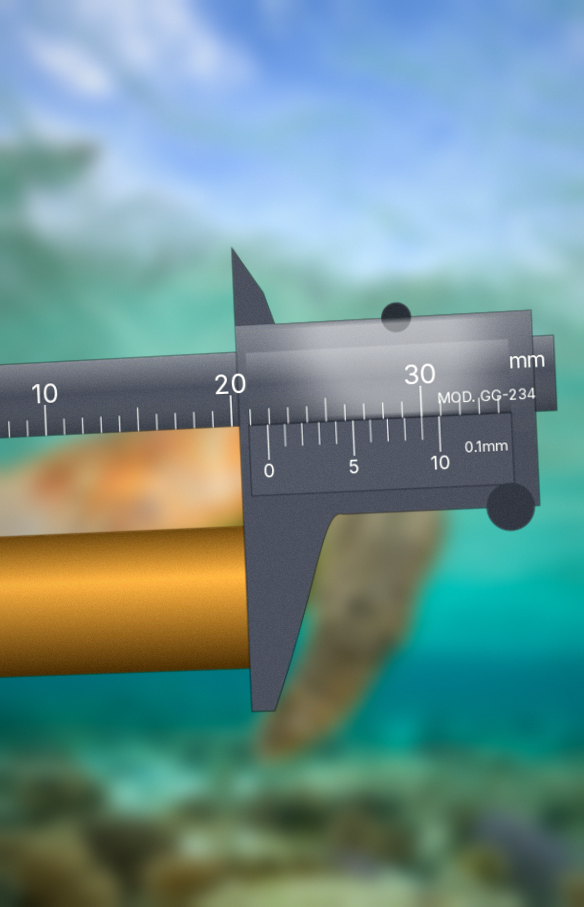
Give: 21.9 mm
